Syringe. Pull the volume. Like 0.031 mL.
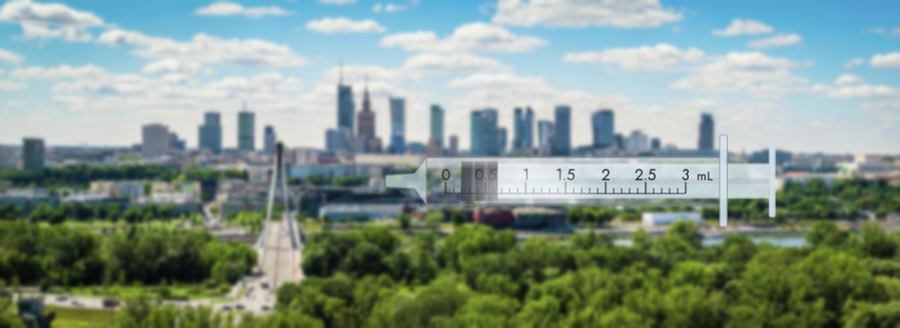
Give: 0.2 mL
